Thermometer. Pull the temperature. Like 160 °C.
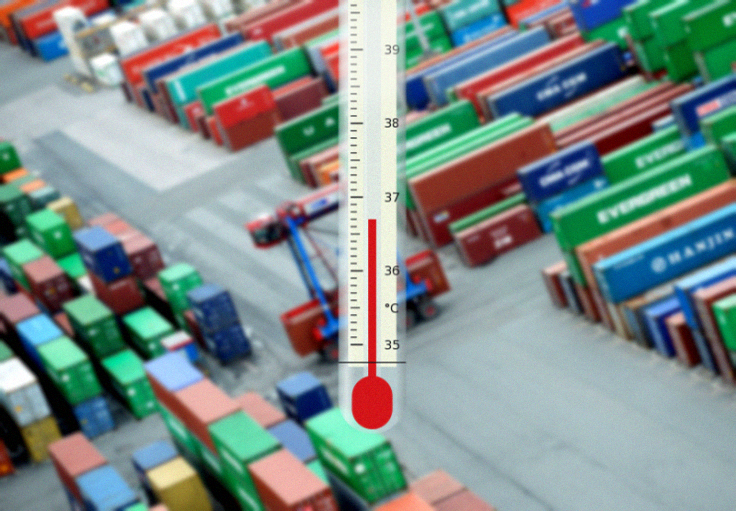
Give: 36.7 °C
